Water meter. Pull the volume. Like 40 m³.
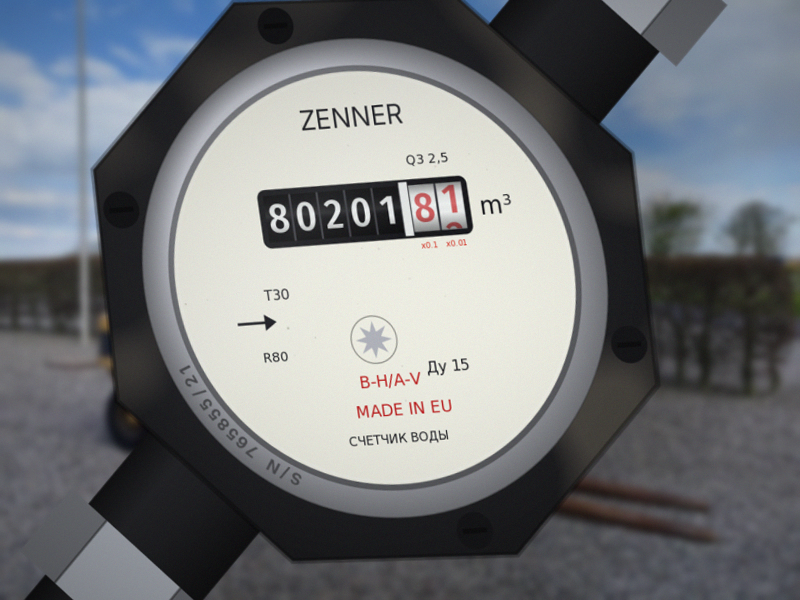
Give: 80201.81 m³
